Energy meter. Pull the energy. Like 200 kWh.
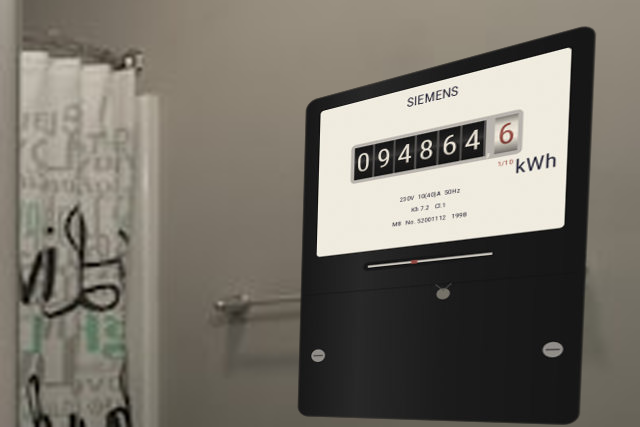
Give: 94864.6 kWh
